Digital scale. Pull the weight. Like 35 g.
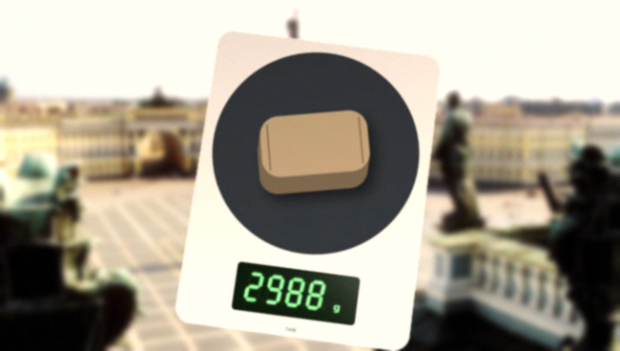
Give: 2988 g
